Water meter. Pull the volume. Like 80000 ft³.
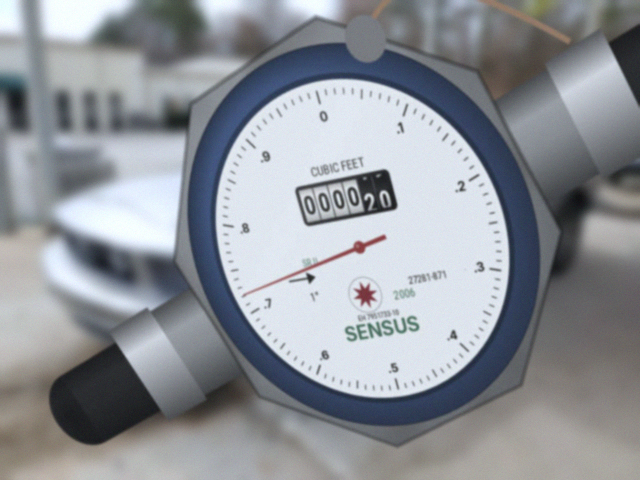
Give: 19.72 ft³
